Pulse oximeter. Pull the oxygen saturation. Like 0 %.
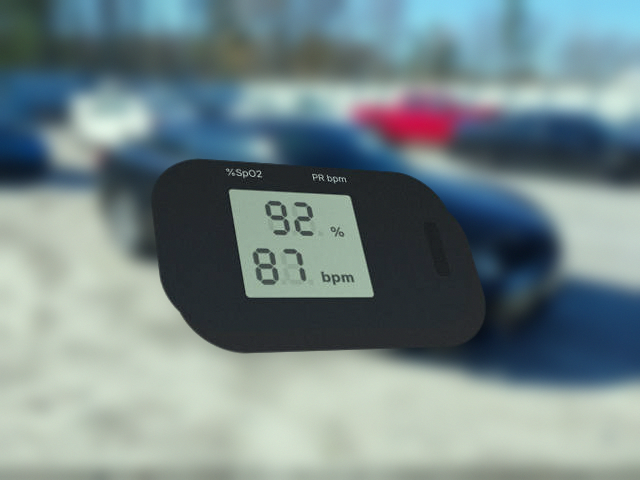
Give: 92 %
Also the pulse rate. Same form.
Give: 87 bpm
